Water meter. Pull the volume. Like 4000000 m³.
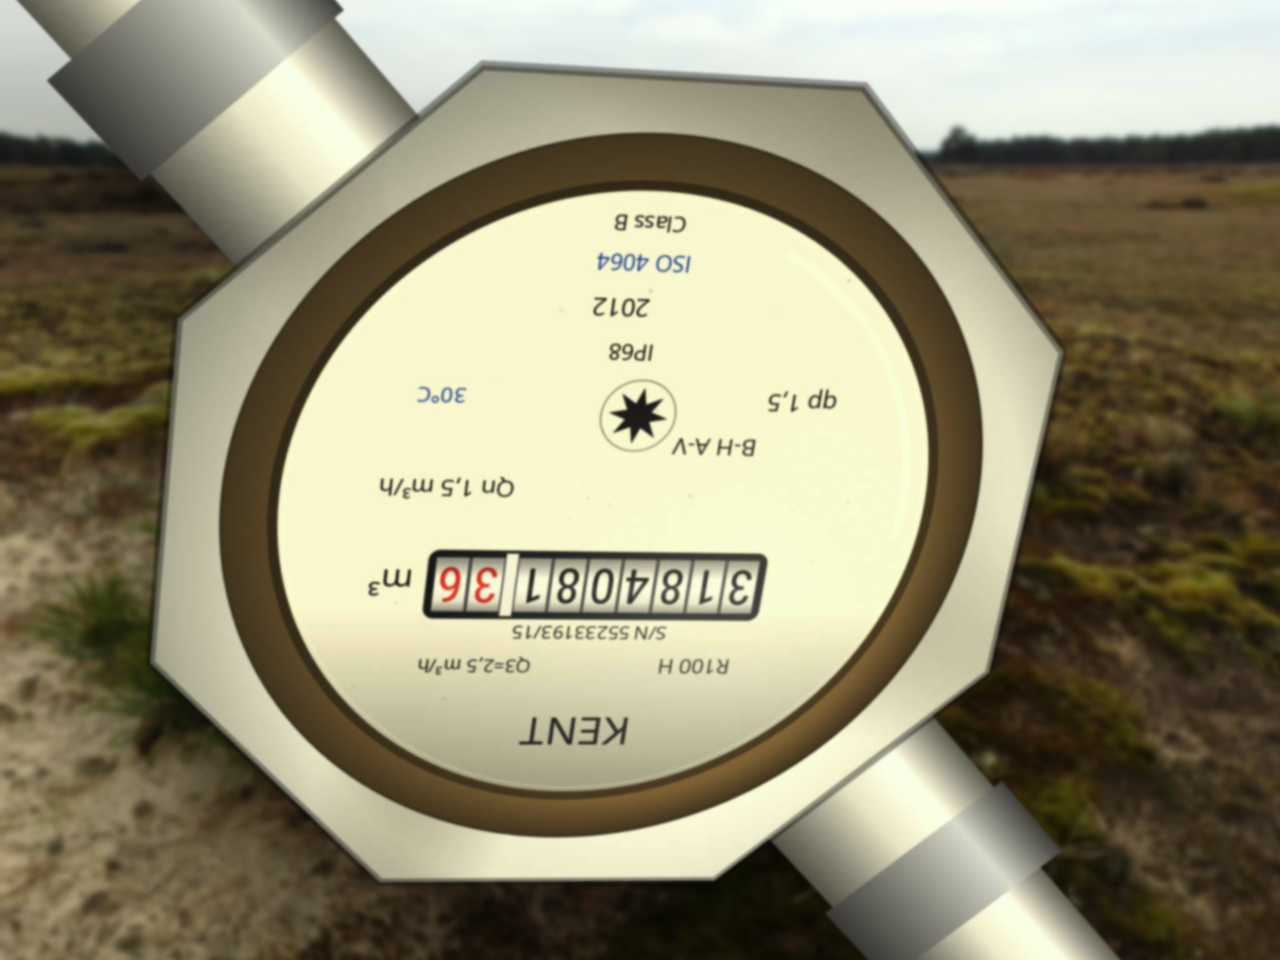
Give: 3184081.36 m³
